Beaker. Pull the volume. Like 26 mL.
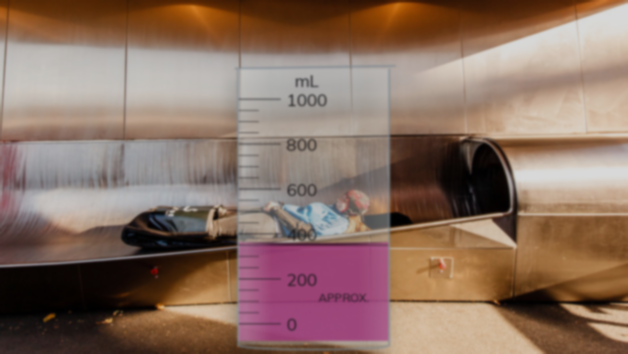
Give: 350 mL
